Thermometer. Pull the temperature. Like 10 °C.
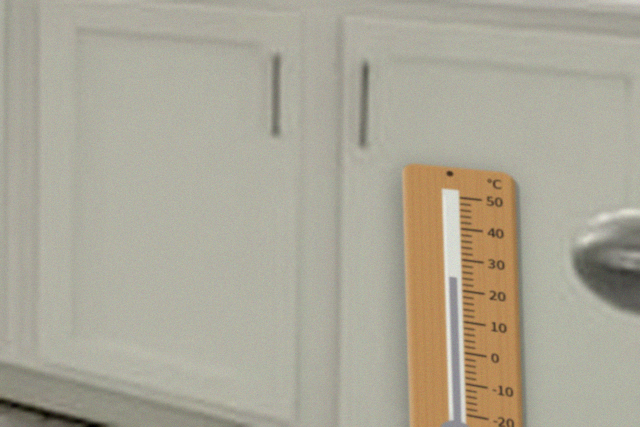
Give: 24 °C
